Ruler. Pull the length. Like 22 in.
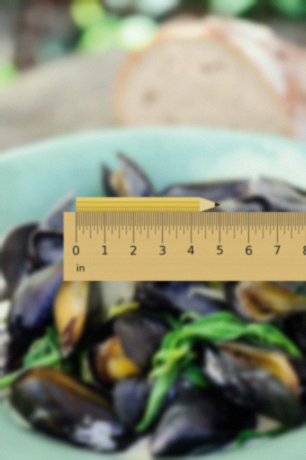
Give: 5 in
